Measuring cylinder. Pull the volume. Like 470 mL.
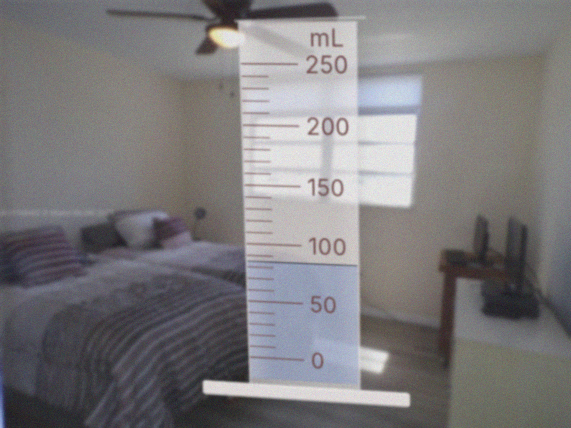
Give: 85 mL
